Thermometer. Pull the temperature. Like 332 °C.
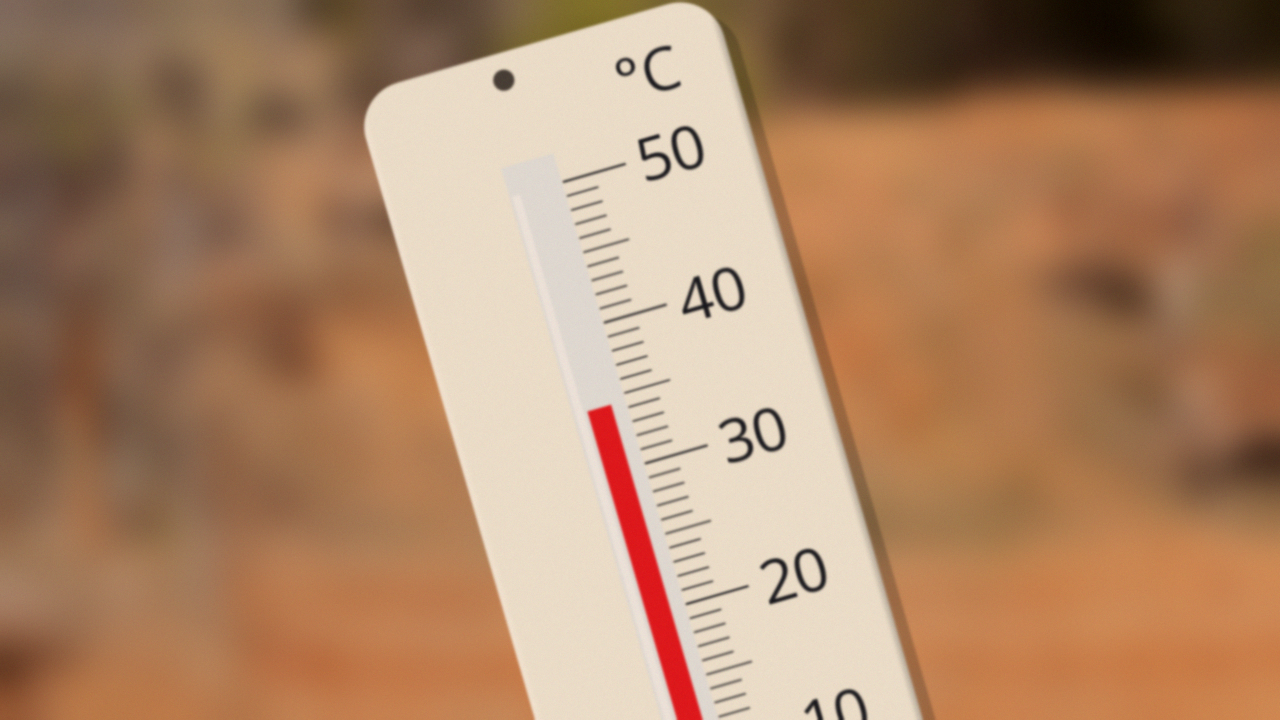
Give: 34.5 °C
